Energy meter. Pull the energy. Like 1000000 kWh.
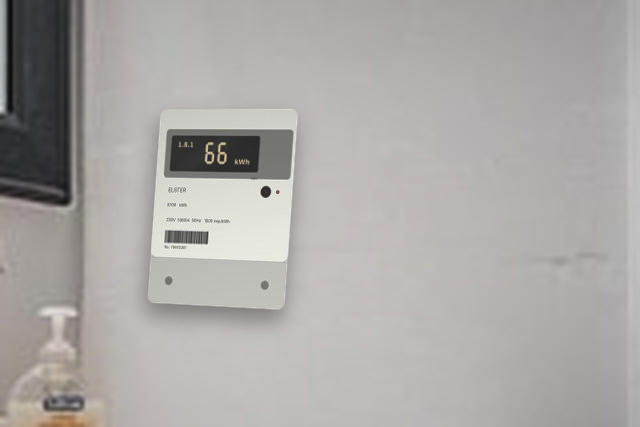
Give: 66 kWh
